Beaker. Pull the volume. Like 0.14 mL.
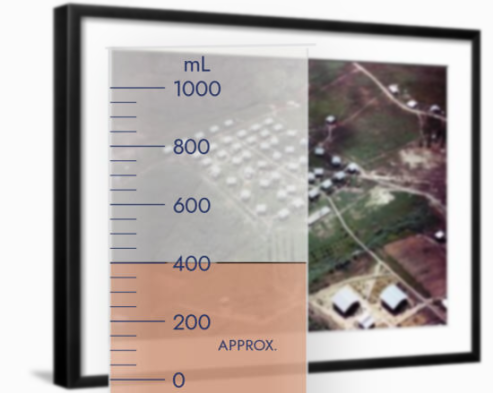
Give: 400 mL
